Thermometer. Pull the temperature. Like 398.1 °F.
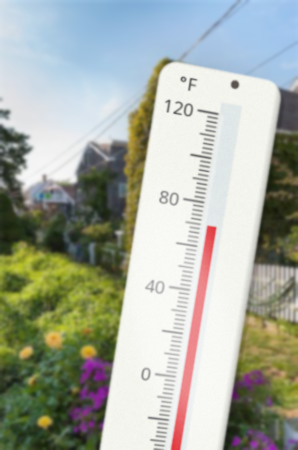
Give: 70 °F
